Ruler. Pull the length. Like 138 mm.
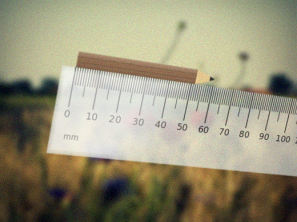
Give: 60 mm
